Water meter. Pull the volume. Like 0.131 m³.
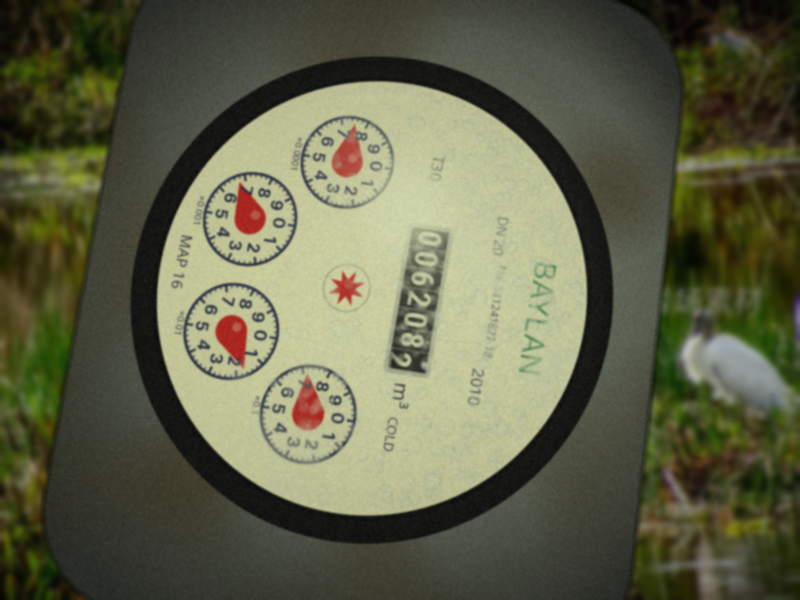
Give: 62081.7167 m³
